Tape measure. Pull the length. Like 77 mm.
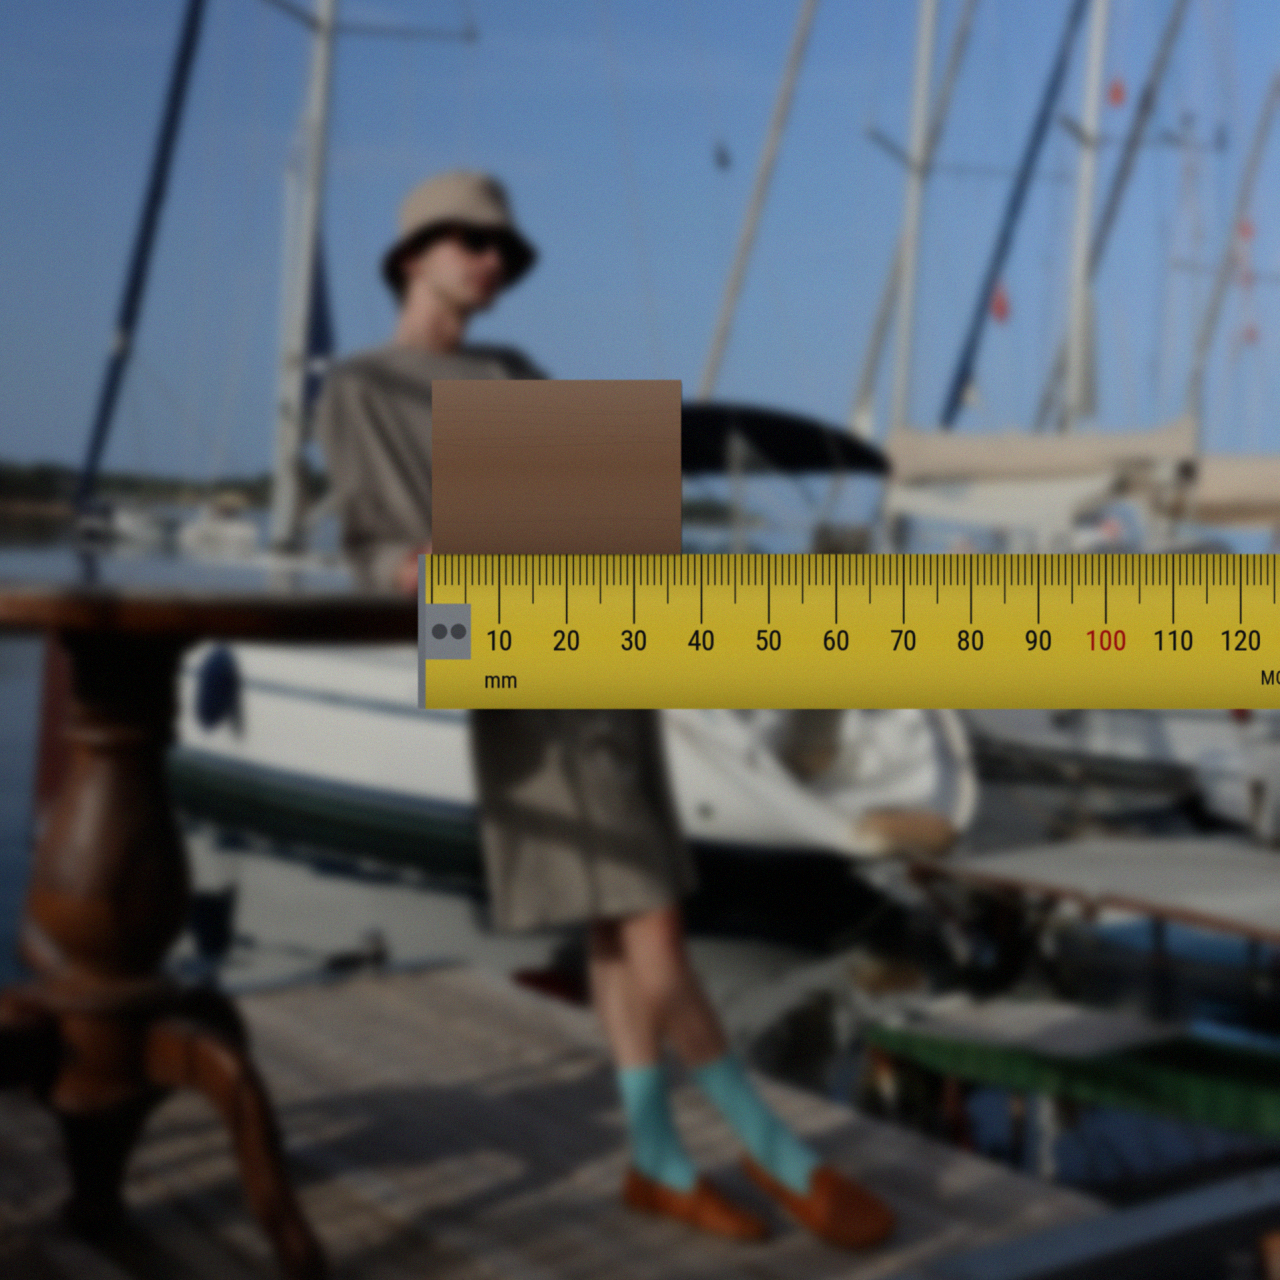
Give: 37 mm
